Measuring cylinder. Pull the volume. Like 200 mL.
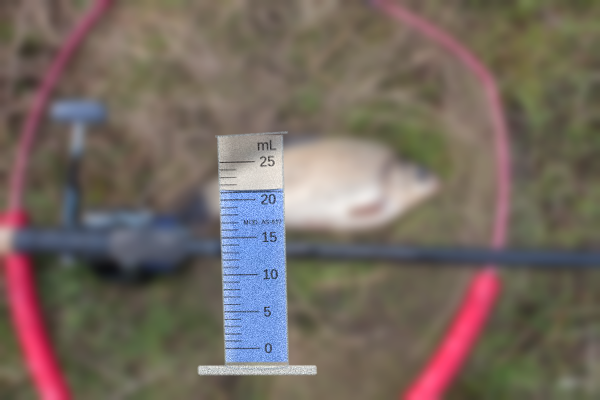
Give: 21 mL
